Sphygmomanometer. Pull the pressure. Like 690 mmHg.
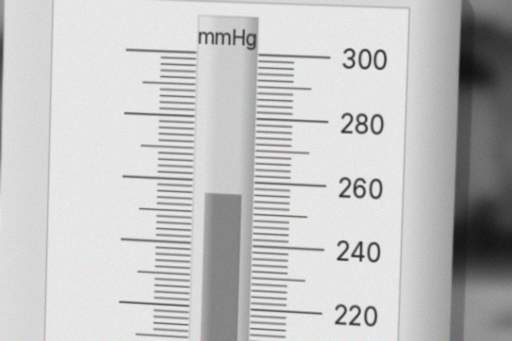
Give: 256 mmHg
